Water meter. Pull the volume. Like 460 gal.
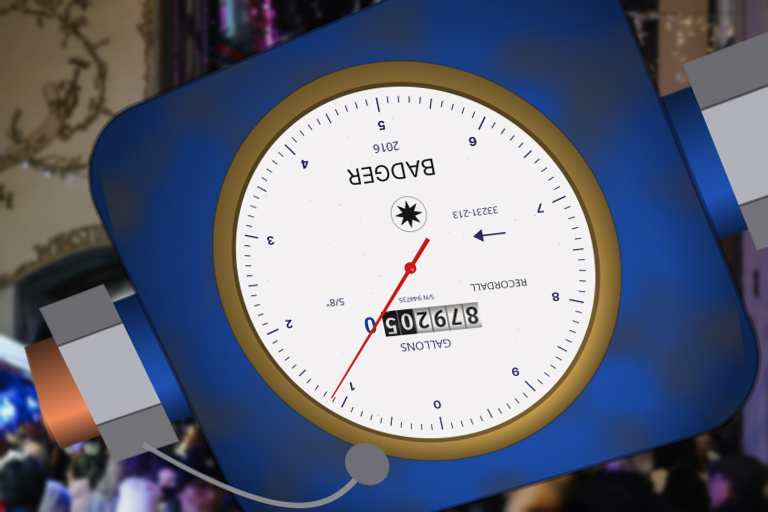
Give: 8792051.1 gal
